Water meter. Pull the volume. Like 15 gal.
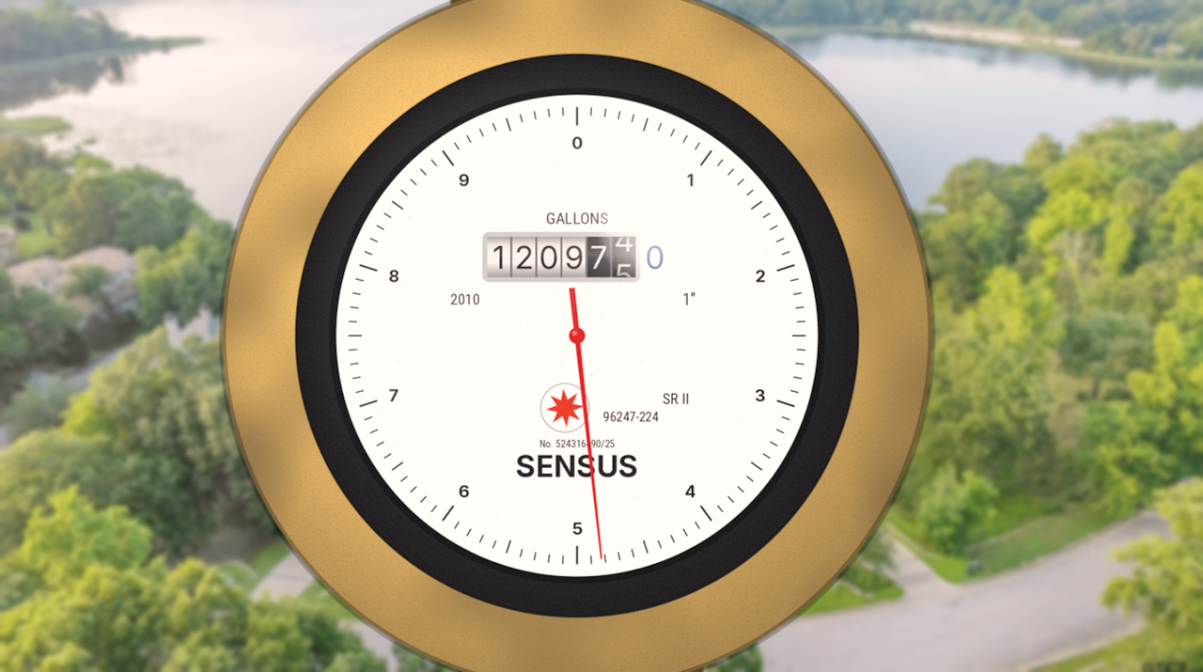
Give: 1209744.8 gal
